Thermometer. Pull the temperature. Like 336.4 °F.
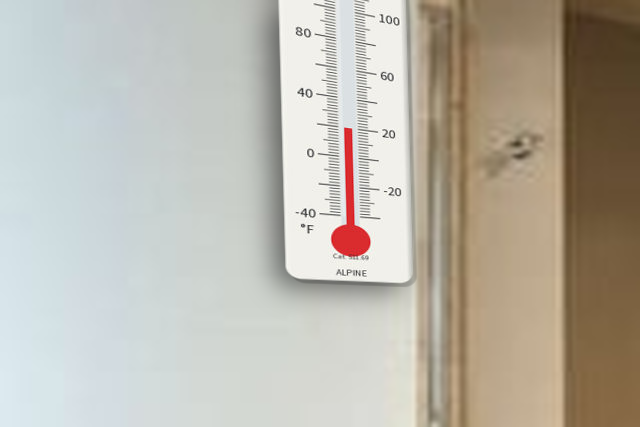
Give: 20 °F
